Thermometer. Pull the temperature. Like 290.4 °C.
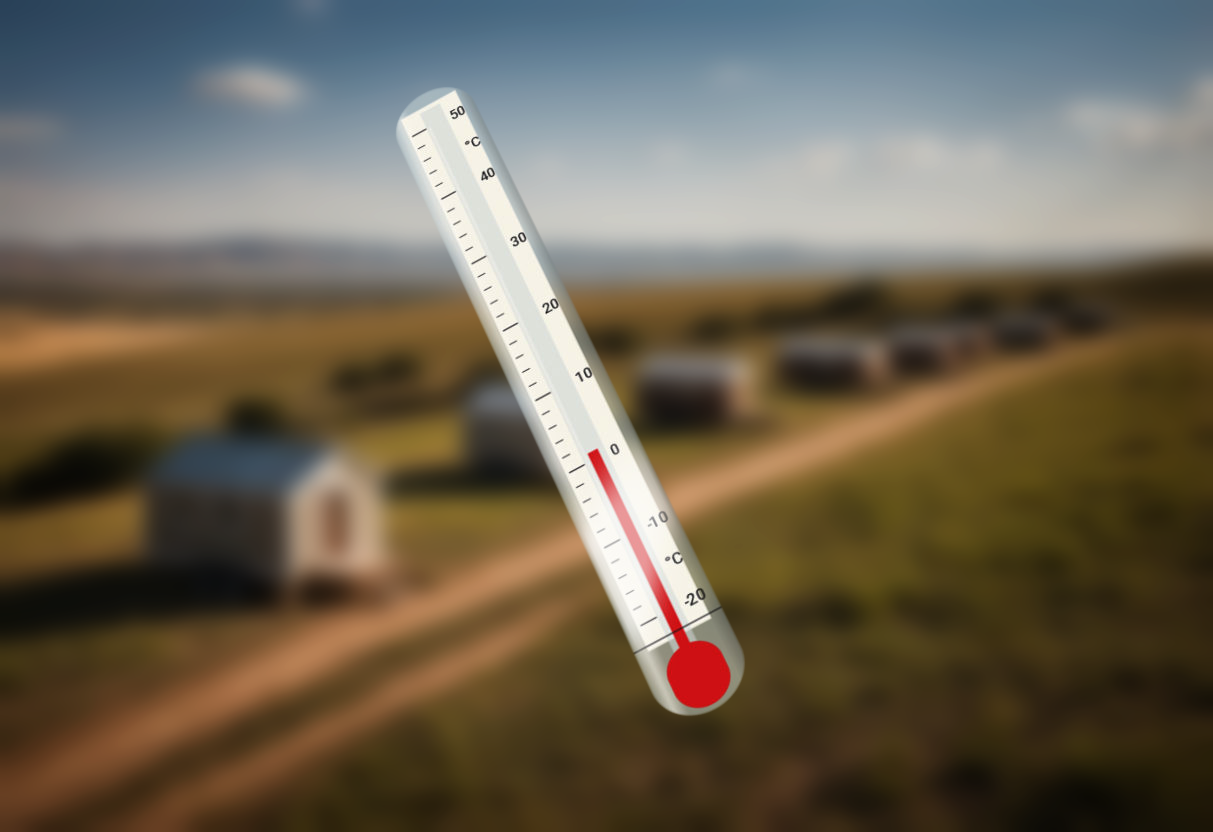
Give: 1 °C
